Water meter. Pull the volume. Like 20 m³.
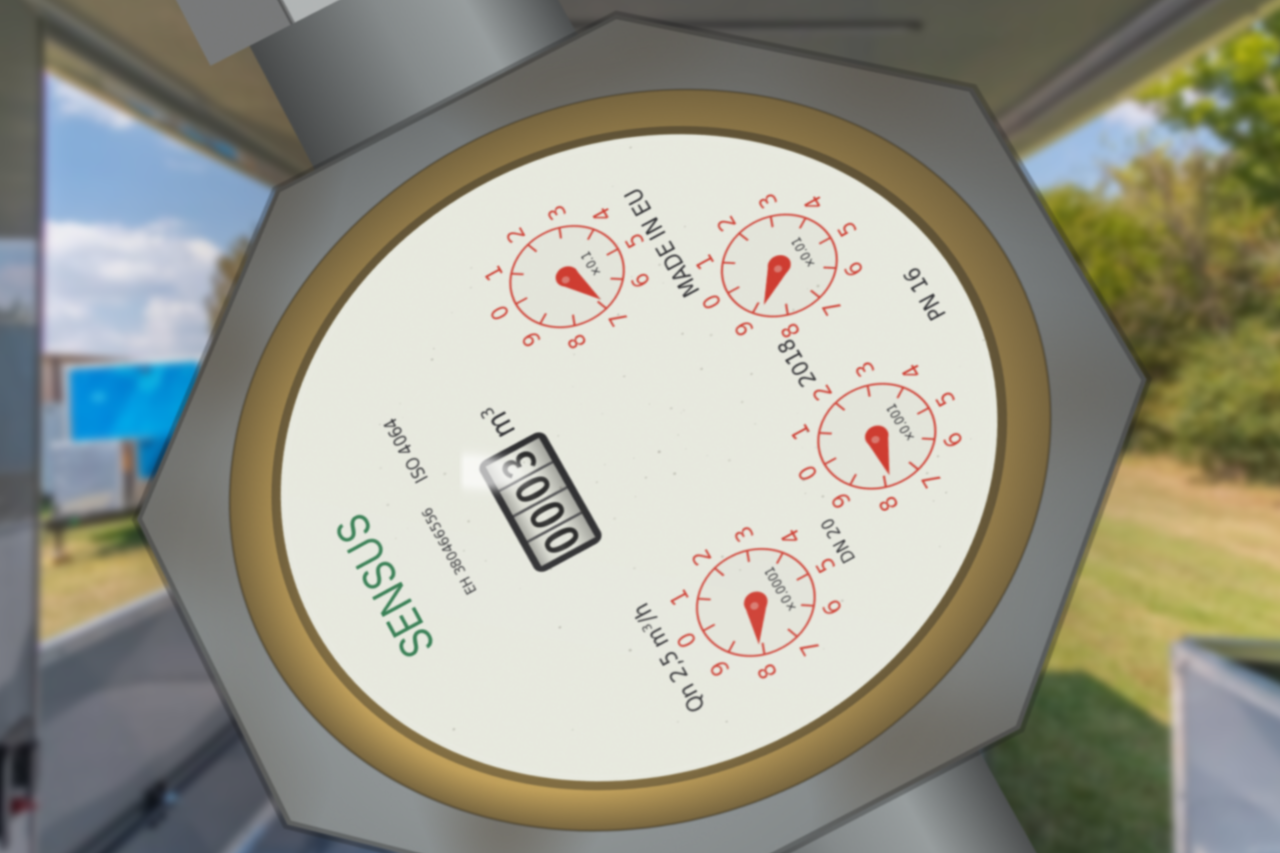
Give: 3.6878 m³
